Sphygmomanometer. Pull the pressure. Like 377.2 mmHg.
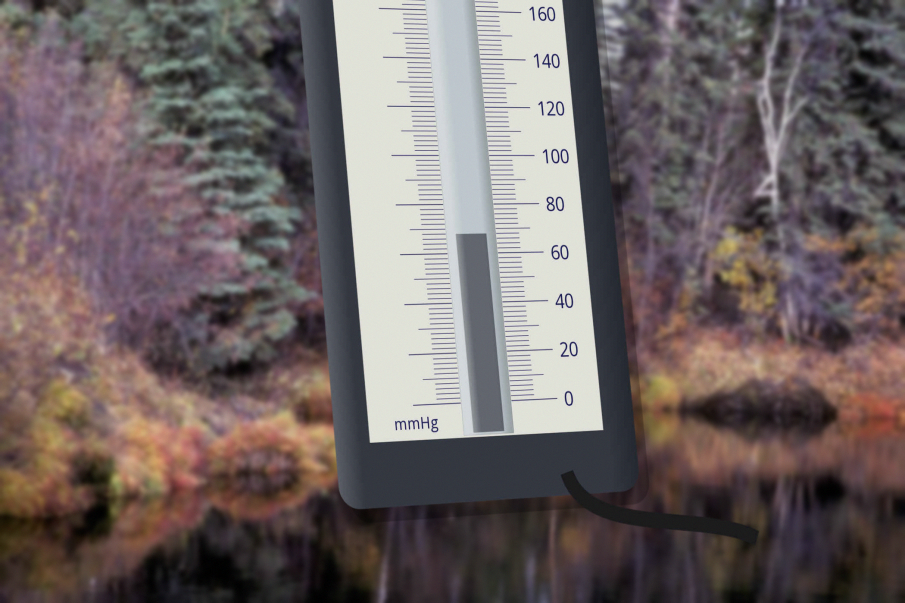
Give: 68 mmHg
